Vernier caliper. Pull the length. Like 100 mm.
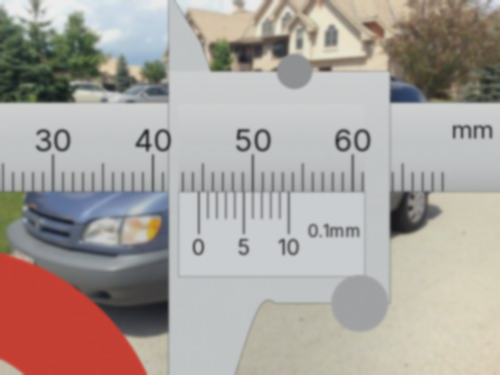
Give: 44.6 mm
